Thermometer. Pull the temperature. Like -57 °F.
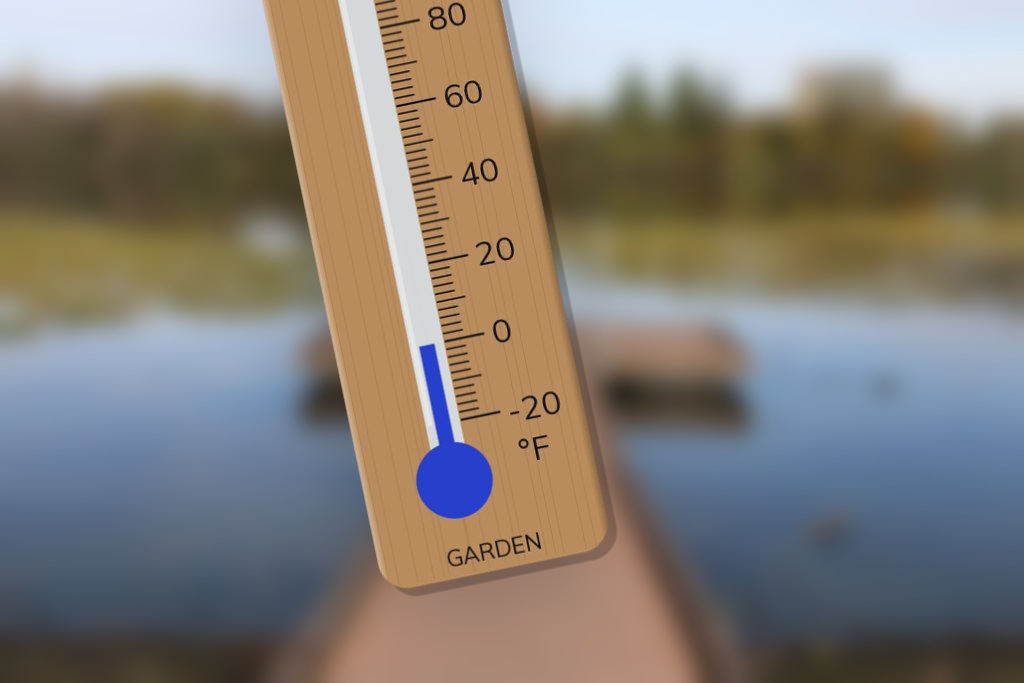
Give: 0 °F
